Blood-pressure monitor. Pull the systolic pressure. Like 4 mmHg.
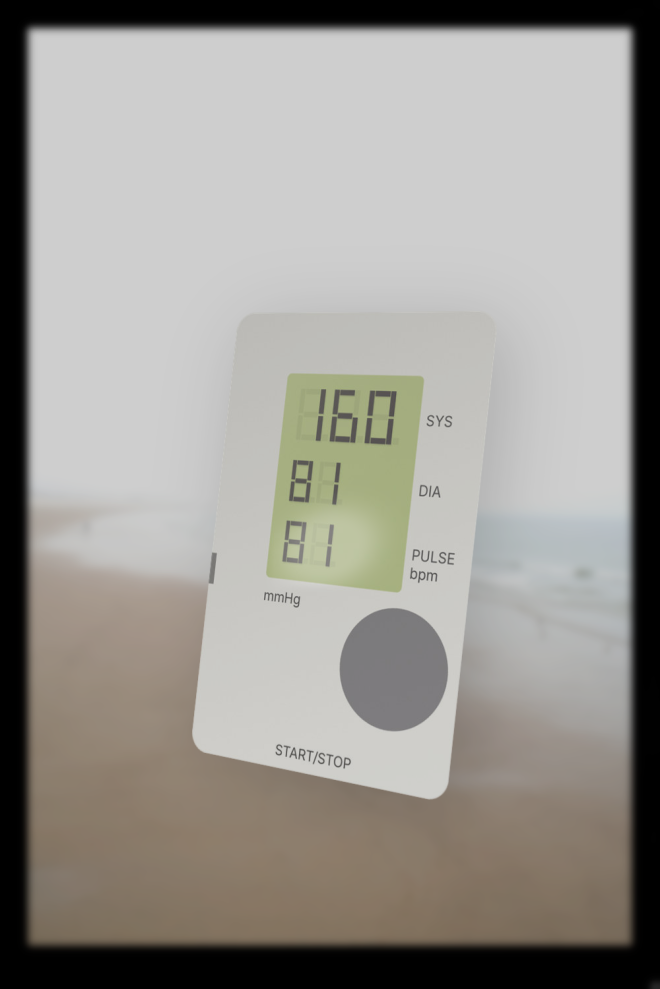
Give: 160 mmHg
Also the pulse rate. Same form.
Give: 81 bpm
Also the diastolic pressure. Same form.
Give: 81 mmHg
